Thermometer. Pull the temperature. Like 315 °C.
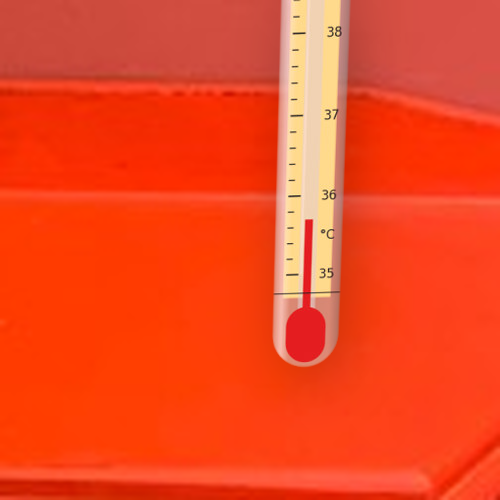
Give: 35.7 °C
